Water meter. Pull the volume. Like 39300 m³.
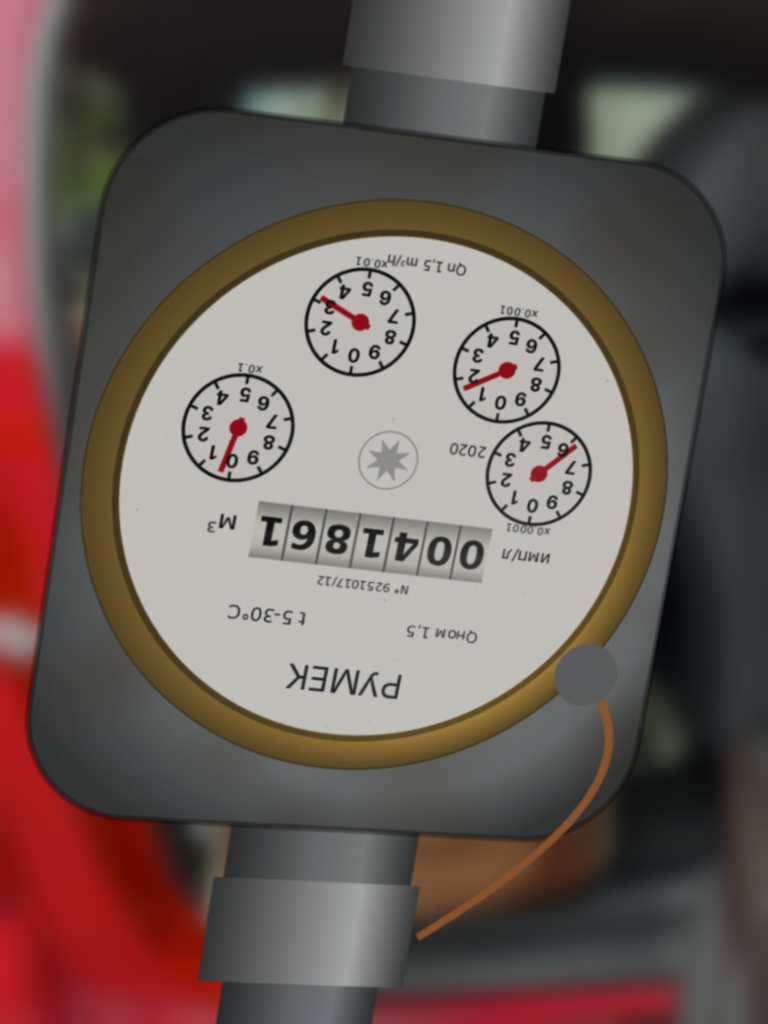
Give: 41861.0316 m³
